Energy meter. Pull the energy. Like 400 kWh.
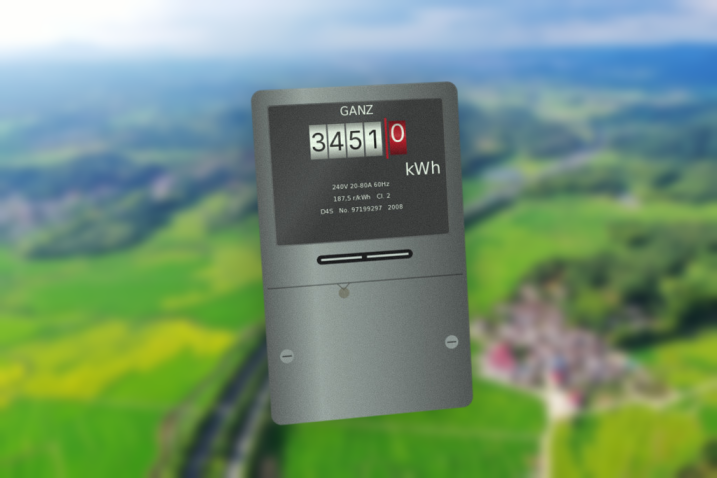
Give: 3451.0 kWh
